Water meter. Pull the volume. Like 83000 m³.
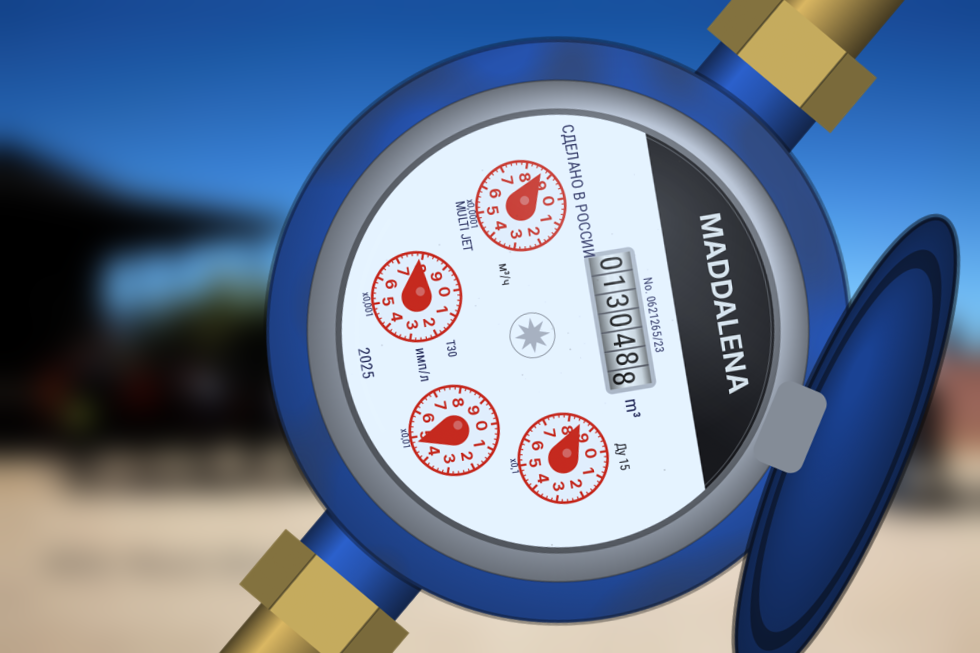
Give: 130487.8478 m³
